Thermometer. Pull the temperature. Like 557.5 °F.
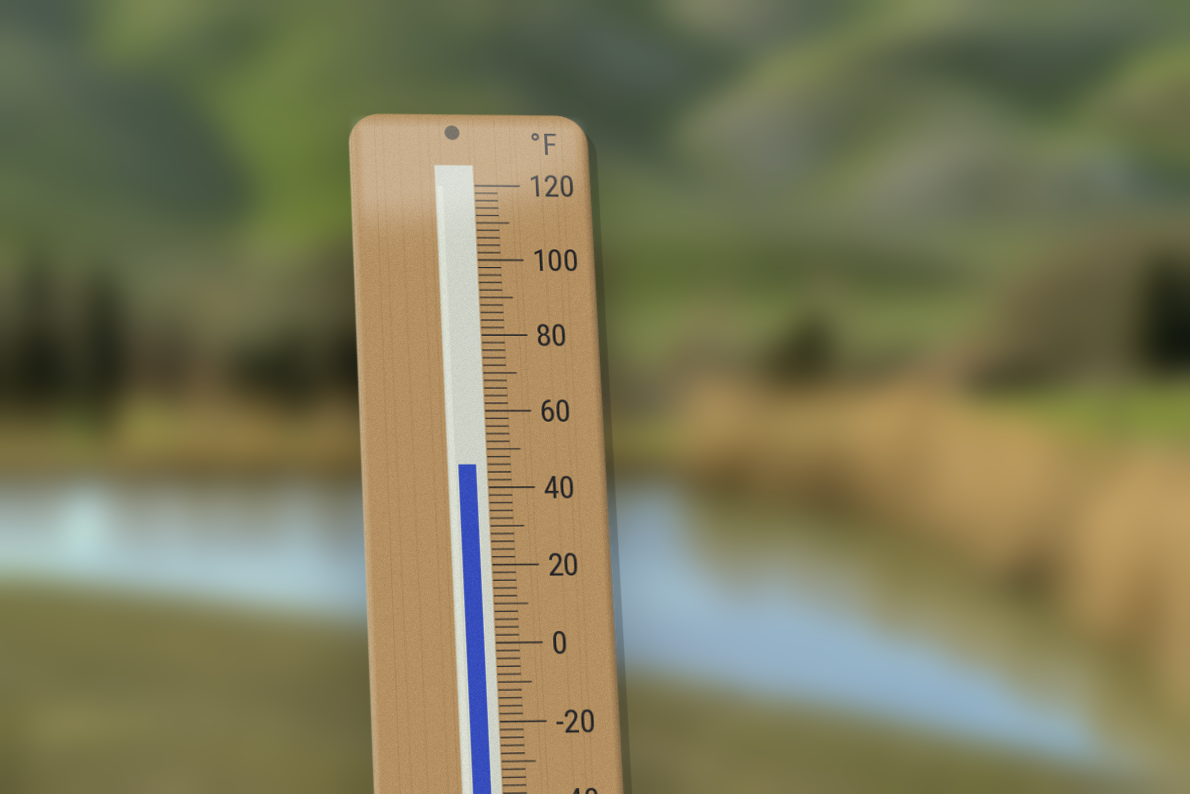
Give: 46 °F
